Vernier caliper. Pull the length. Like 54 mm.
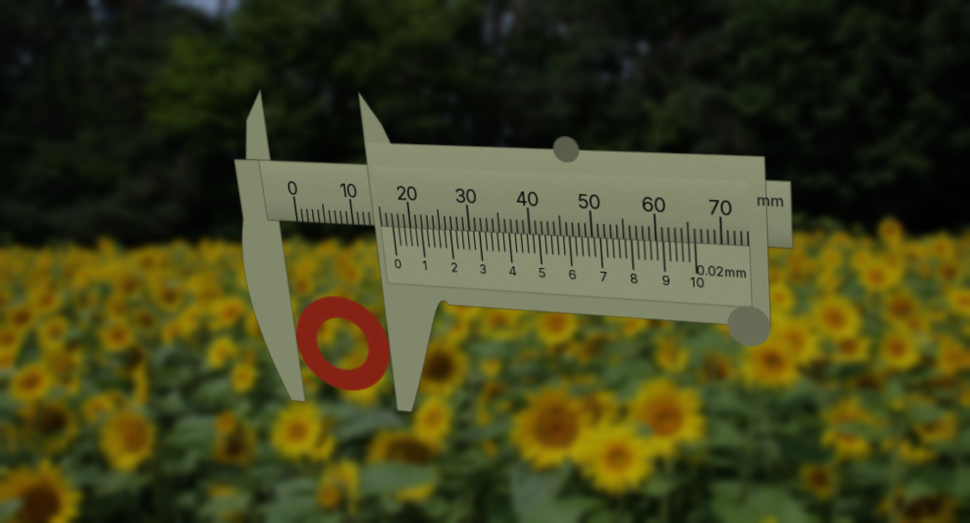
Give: 17.0 mm
